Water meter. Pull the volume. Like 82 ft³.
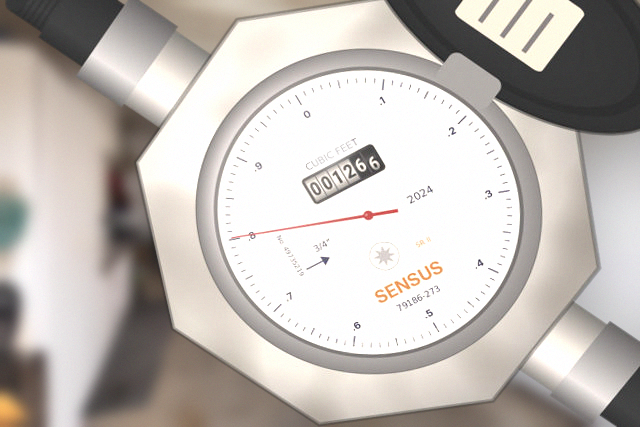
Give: 1265.80 ft³
